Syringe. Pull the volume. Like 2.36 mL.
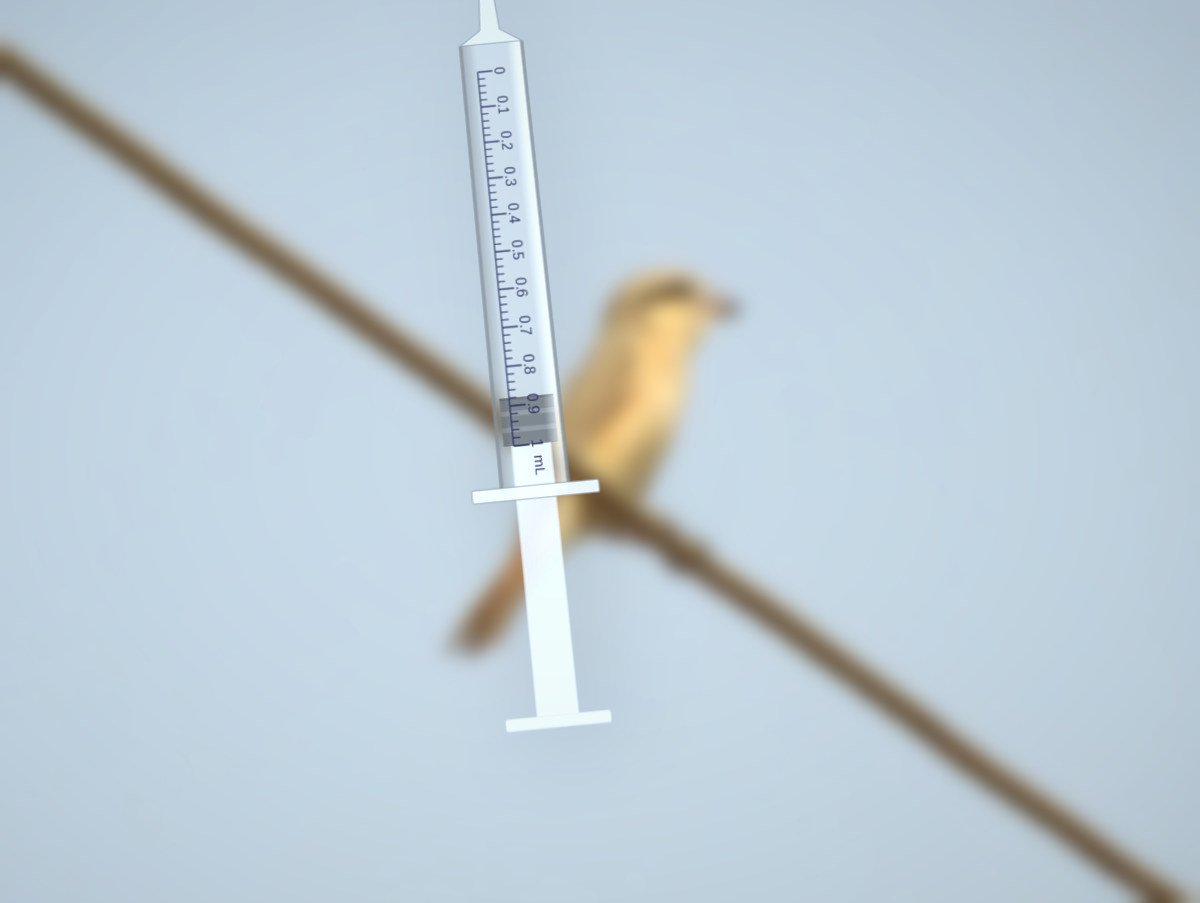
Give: 0.88 mL
